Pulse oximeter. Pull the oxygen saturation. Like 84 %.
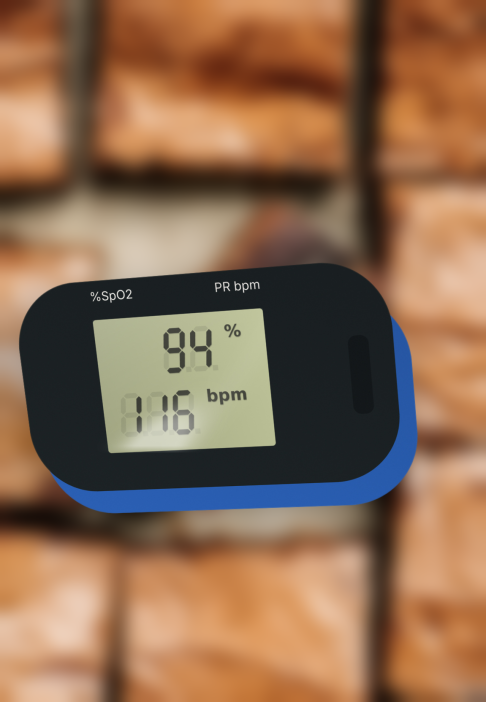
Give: 94 %
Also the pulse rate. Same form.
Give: 116 bpm
